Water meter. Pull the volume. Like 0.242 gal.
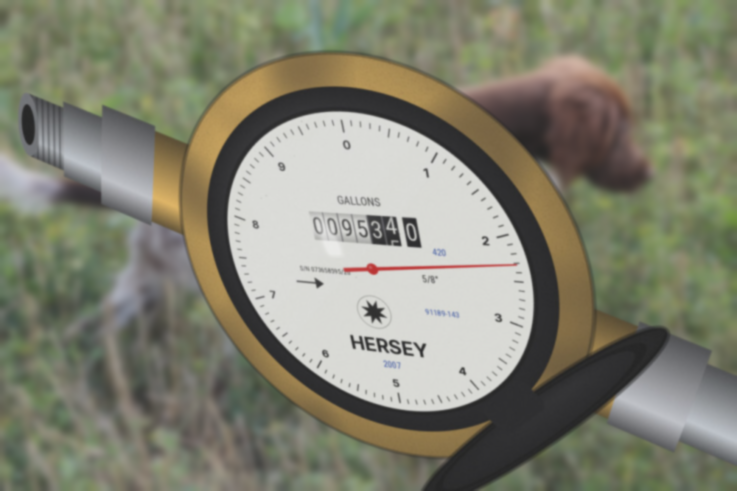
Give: 95342.3 gal
